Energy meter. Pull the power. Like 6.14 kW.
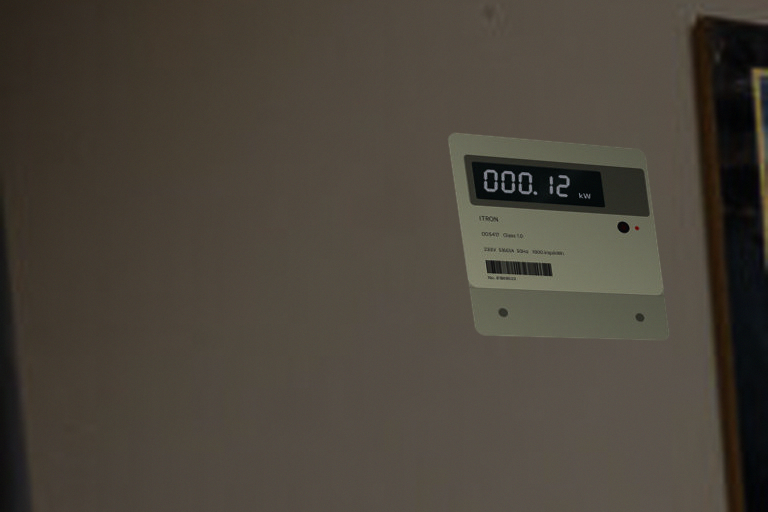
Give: 0.12 kW
